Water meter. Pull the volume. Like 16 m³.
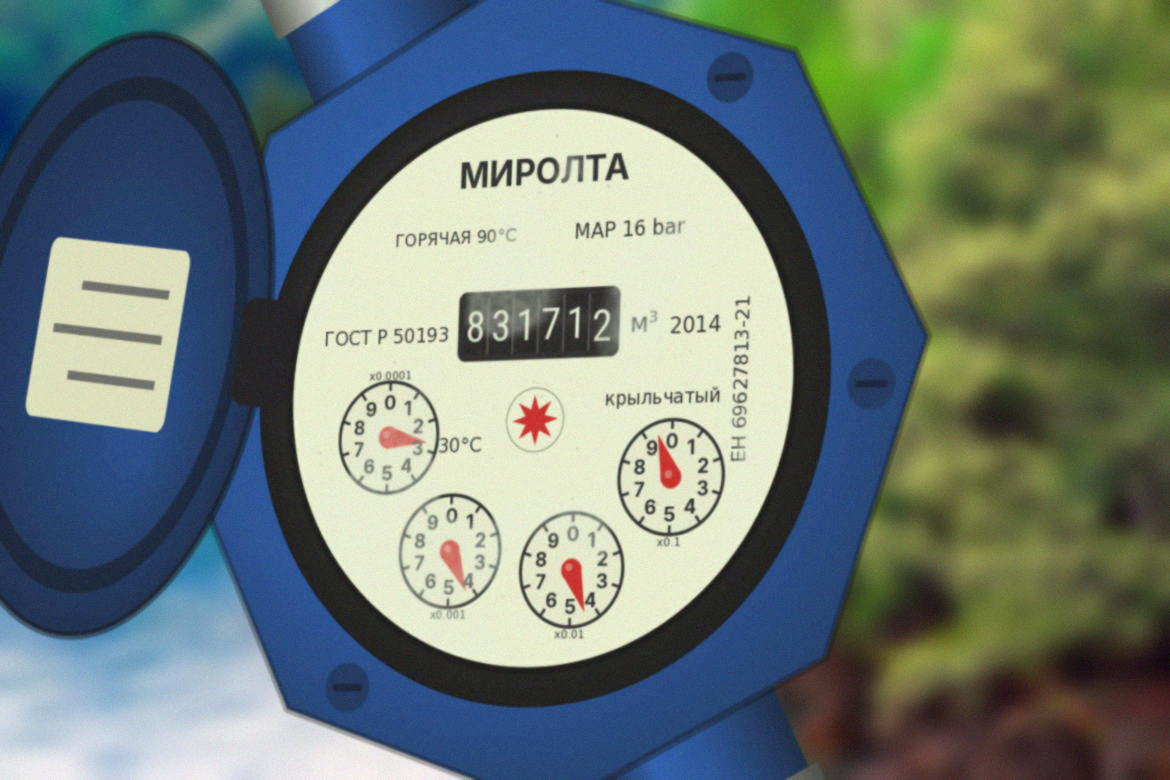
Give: 831711.9442 m³
